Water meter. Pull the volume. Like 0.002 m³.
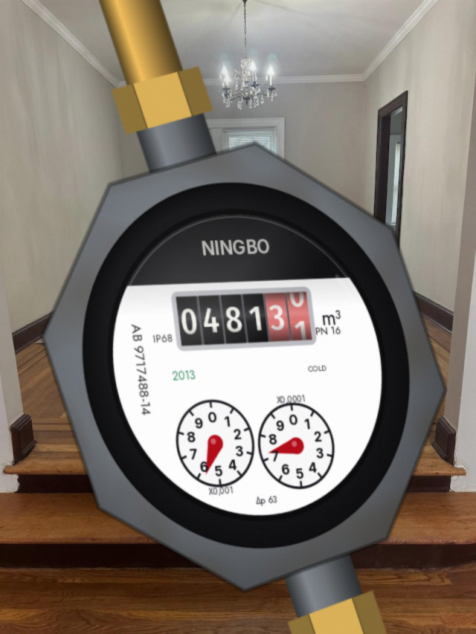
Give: 481.3057 m³
